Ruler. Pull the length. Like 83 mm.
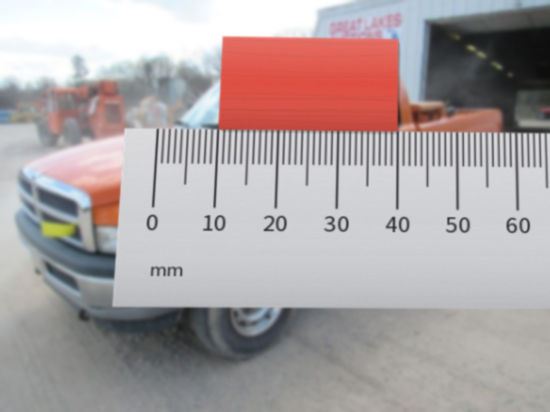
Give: 30 mm
